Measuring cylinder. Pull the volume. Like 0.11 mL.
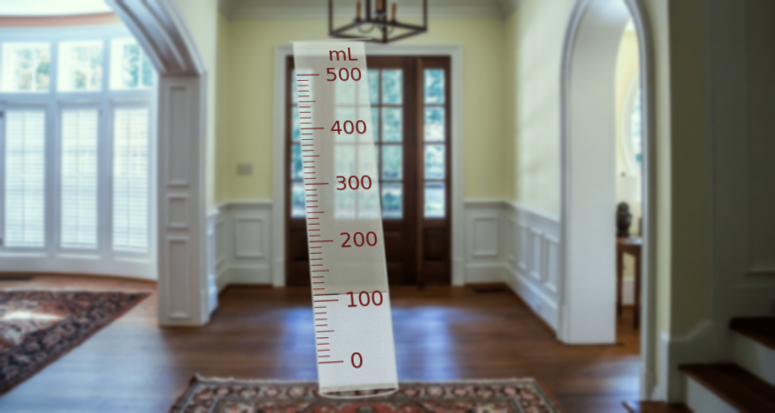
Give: 110 mL
